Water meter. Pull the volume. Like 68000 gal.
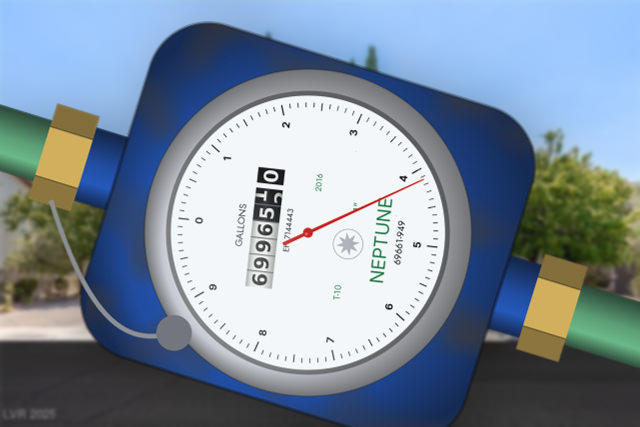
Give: 6996514.1 gal
